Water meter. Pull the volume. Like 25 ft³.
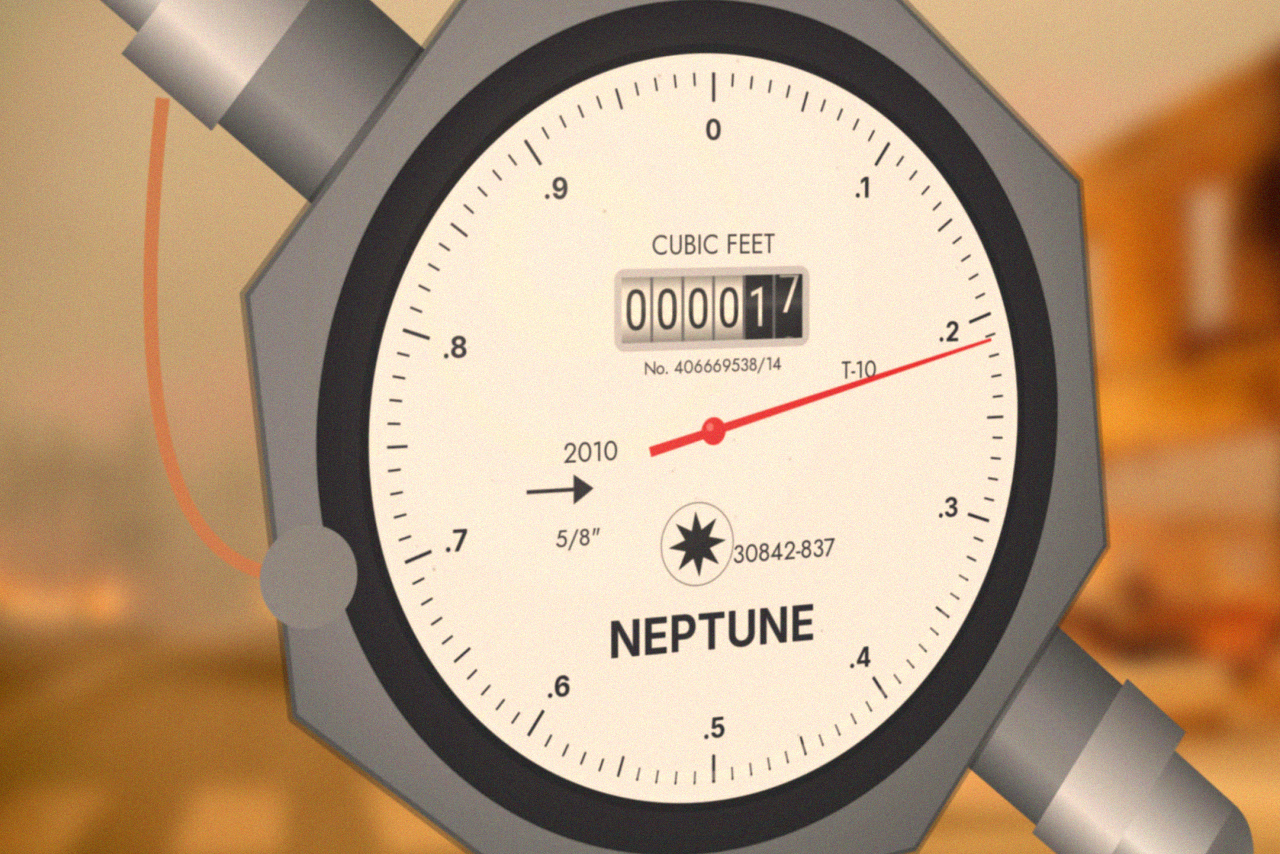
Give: 17.21 ft³
